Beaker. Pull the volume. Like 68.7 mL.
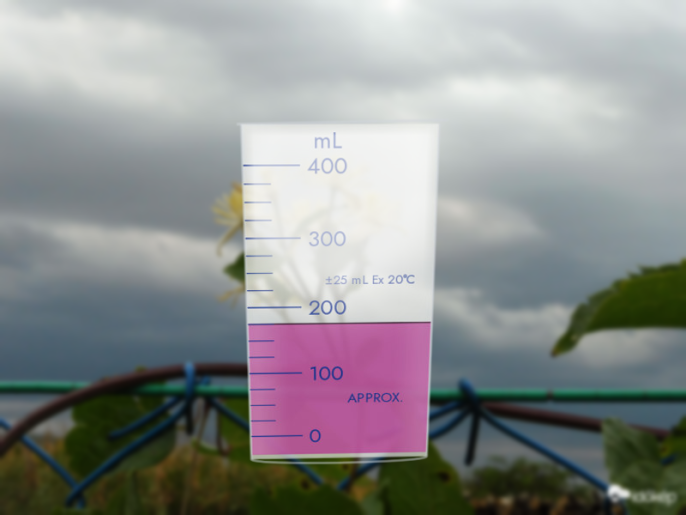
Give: 175 mL
